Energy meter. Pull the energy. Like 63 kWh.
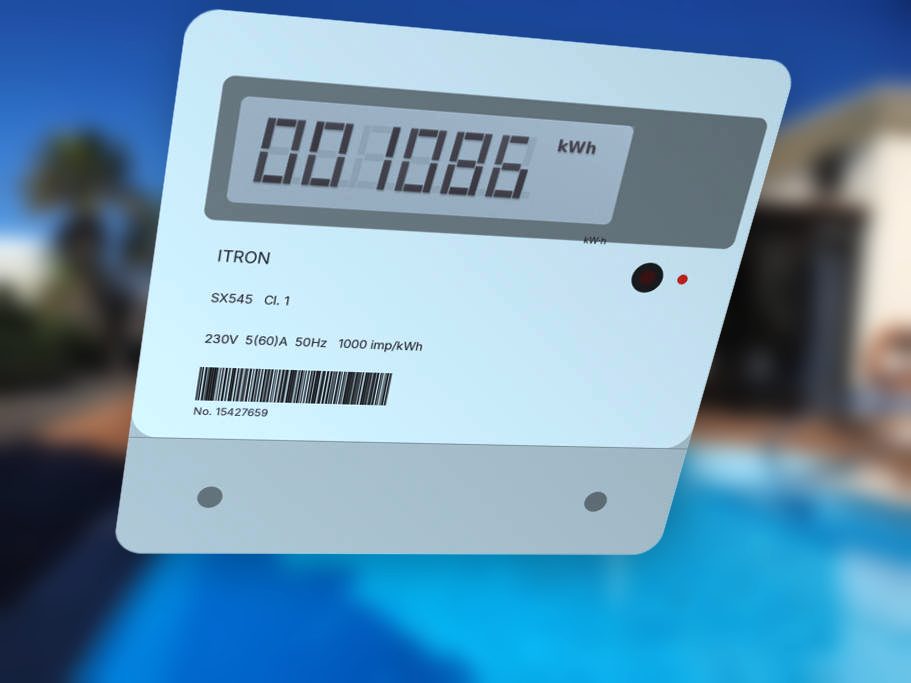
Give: 1086 kWh
